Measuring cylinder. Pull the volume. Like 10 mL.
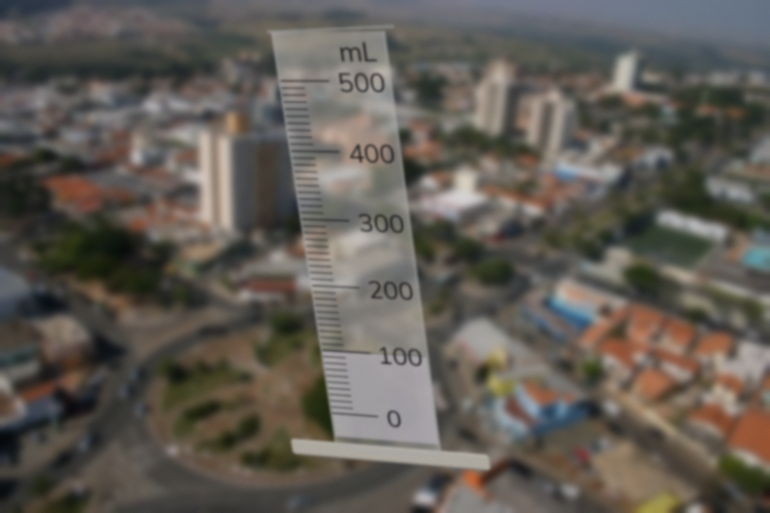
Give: 100 mL
